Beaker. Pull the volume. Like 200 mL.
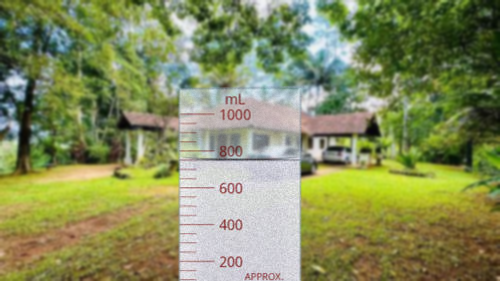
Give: 750 mL
